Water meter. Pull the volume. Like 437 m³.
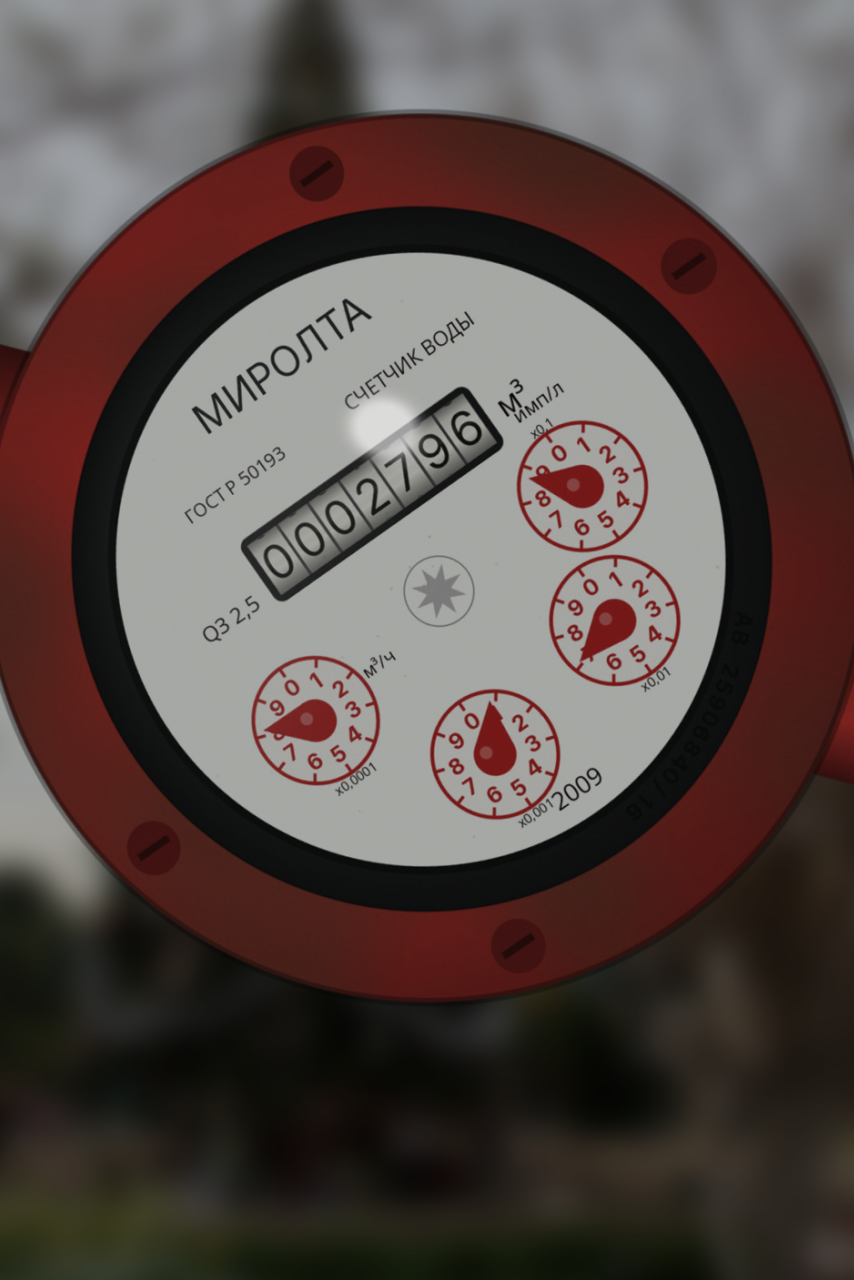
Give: 2796.8708 m³
